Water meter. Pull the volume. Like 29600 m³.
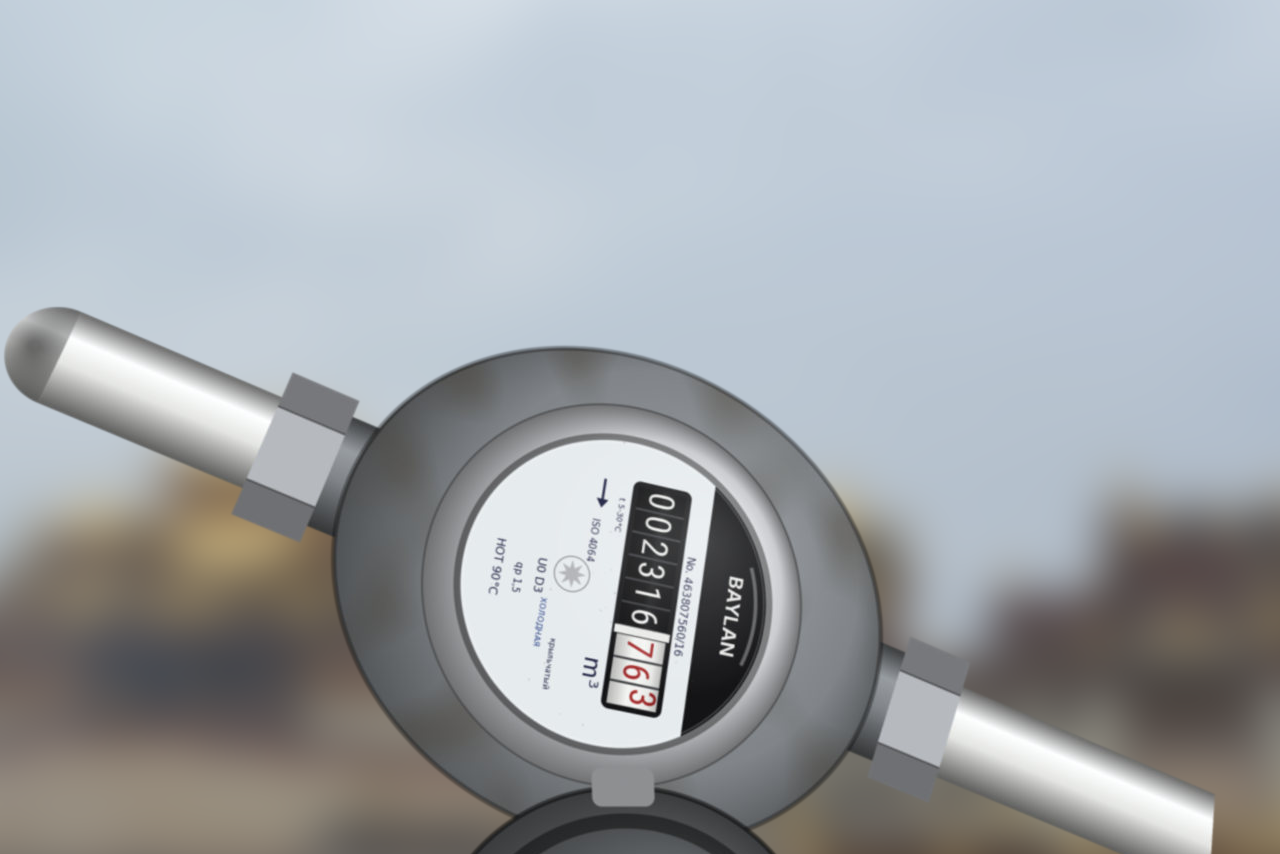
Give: 2316.763 m³
